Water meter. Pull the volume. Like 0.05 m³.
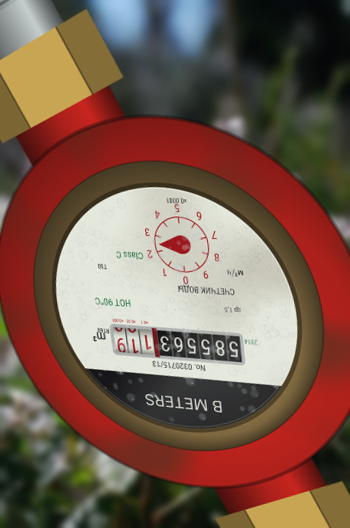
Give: 585563.1192 m³
